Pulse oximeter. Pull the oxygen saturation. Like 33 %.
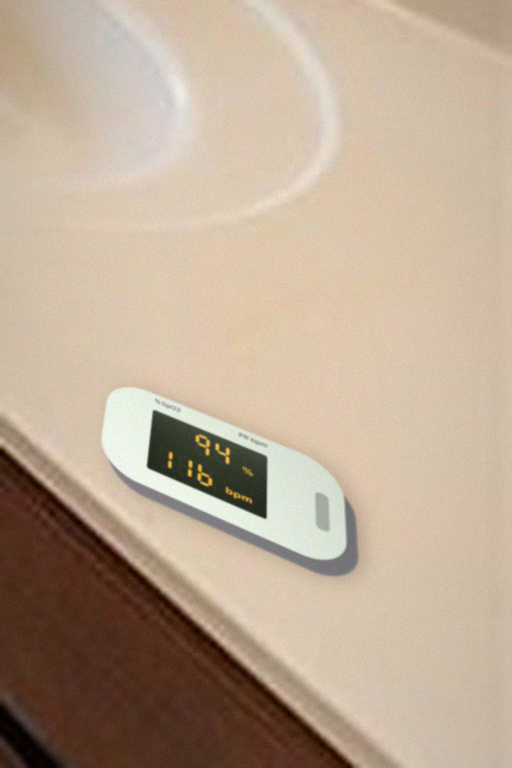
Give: 94 %
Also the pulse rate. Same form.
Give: 116 bpm
